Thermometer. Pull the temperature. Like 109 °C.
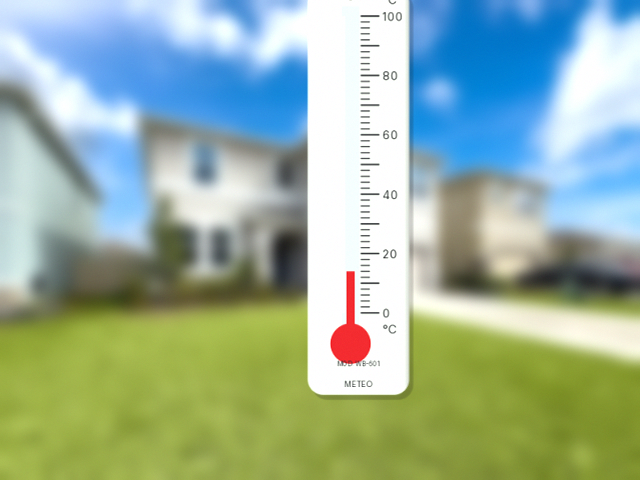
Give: 14 °C
